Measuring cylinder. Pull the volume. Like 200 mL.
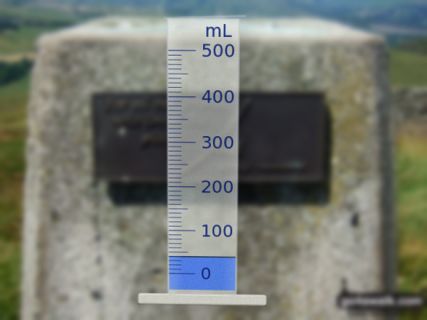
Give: 40 mL
